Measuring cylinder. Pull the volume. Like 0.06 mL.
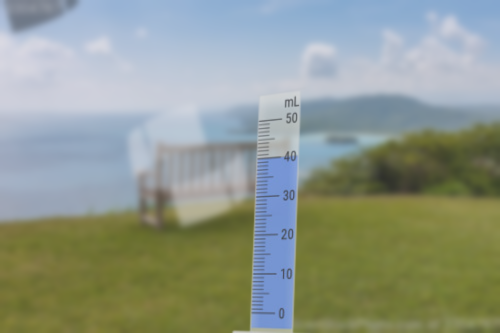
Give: 40 mL
